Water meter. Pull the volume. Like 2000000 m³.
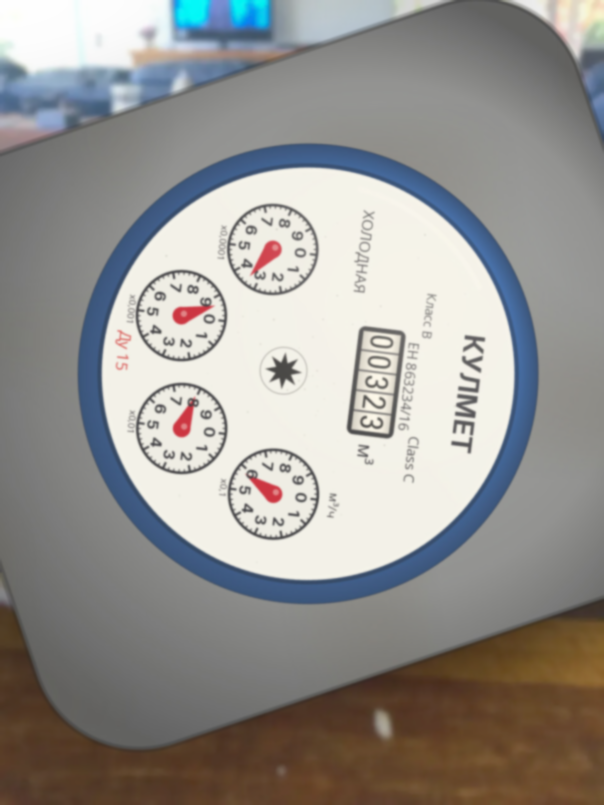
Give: 323.5793 m³
